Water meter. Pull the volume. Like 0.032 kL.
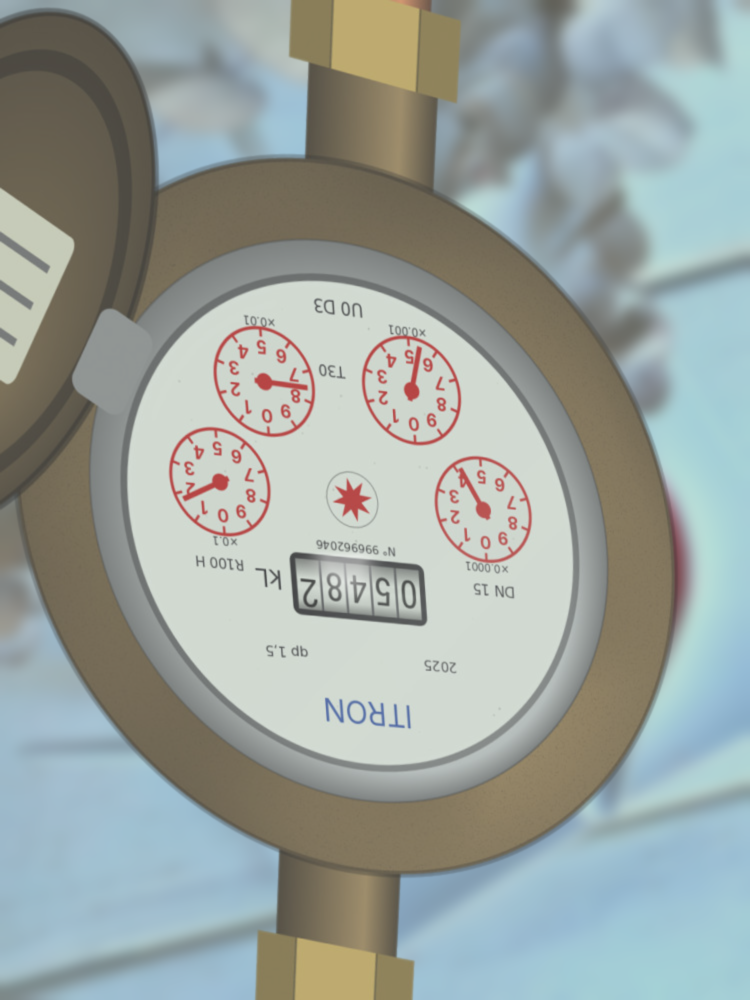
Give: 5482.1754 kL
